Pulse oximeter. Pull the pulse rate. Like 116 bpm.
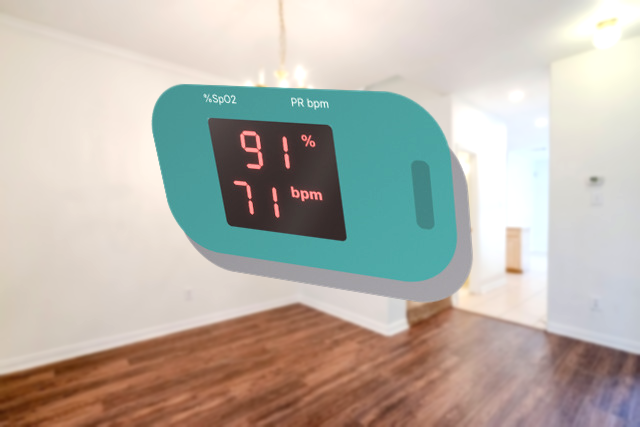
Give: 71 bpm
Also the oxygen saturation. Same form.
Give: 91 %
